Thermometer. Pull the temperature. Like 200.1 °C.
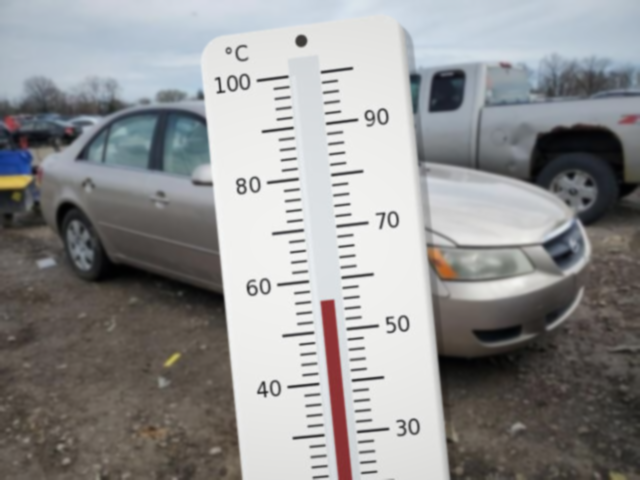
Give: 56 °C
